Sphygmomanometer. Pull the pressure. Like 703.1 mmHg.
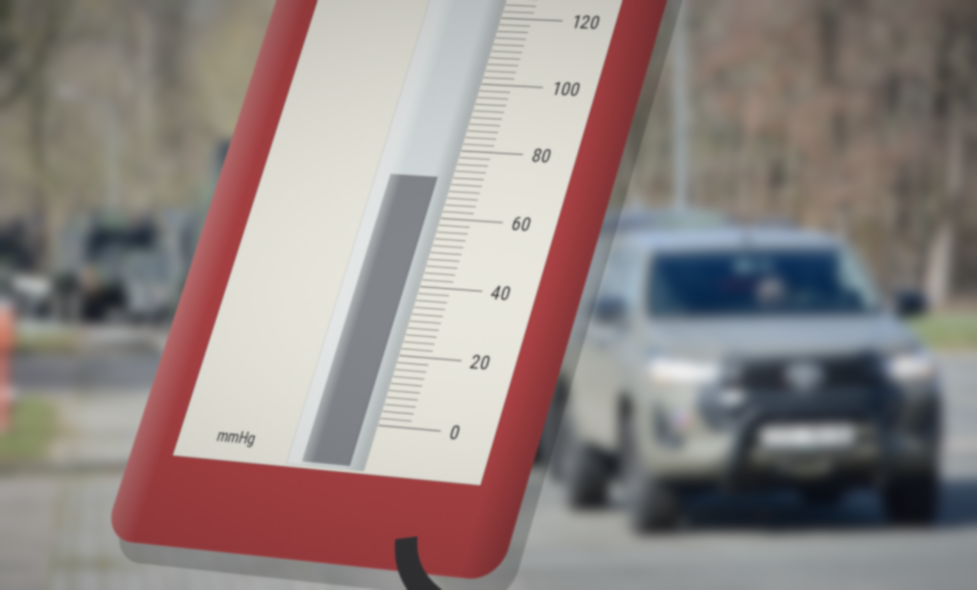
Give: 72 mmHg
